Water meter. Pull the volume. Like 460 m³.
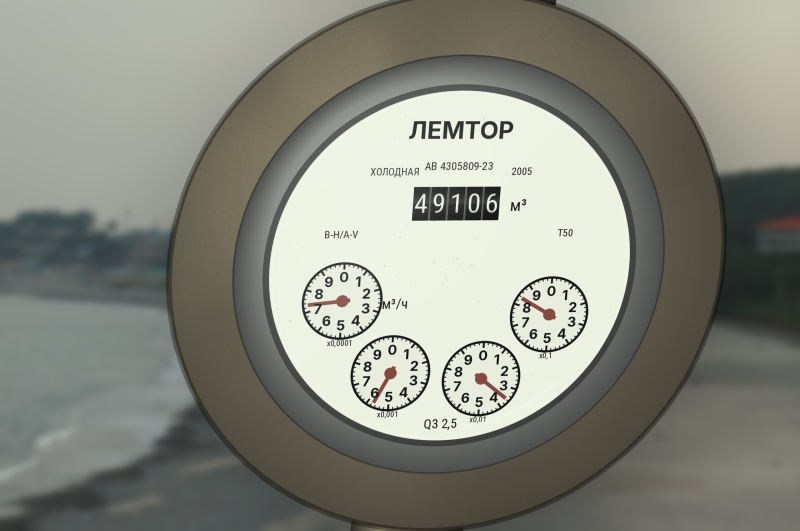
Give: 49106.8357 m³
